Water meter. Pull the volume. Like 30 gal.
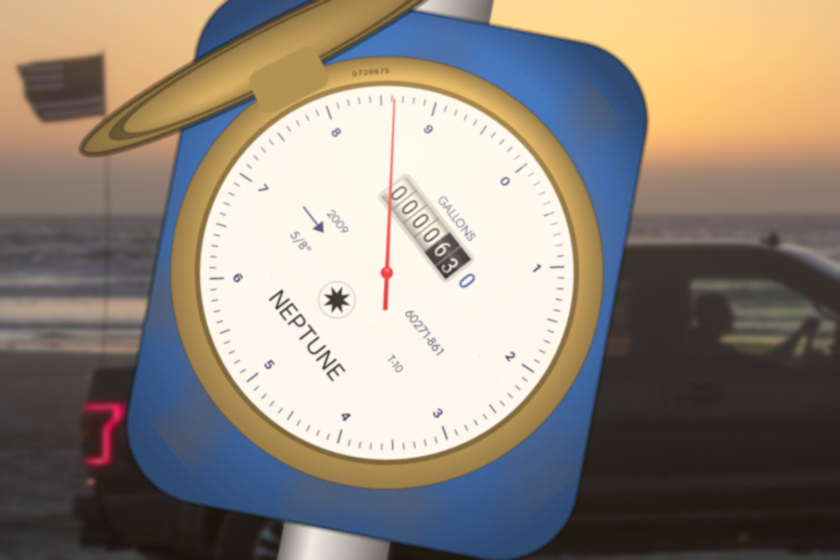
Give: 628.6 gal
